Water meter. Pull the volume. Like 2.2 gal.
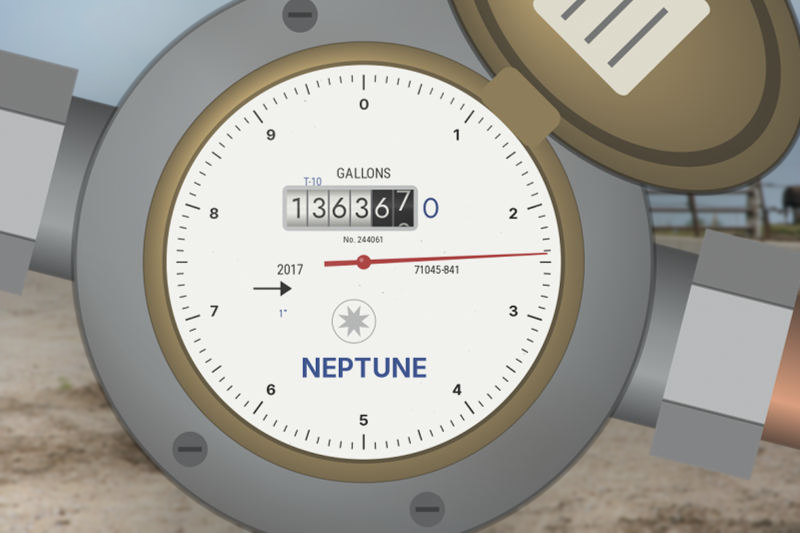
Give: 1363672.4 gal
